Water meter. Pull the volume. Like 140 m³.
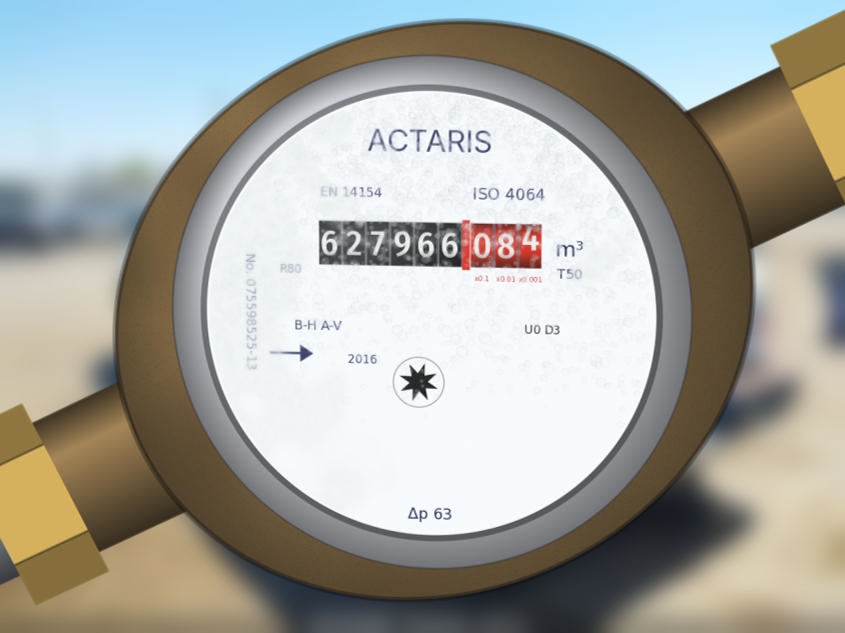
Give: 627966.084 m³
